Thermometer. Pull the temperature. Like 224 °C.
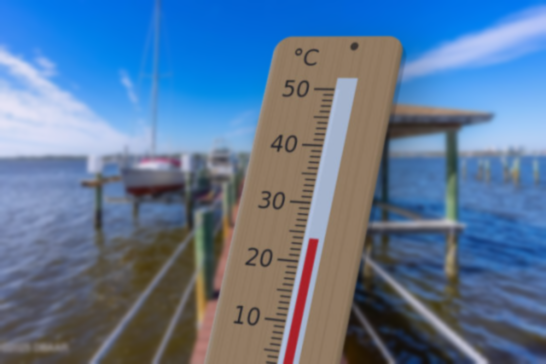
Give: 24 °C
